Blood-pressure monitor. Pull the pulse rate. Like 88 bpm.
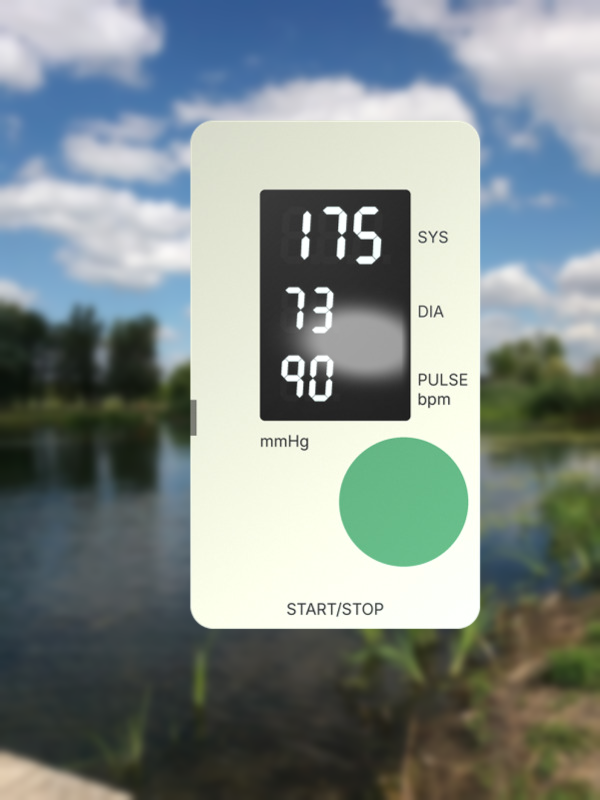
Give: 90 bpm
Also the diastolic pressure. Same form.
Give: 73 mmHg
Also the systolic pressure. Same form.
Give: 175 mmHg
